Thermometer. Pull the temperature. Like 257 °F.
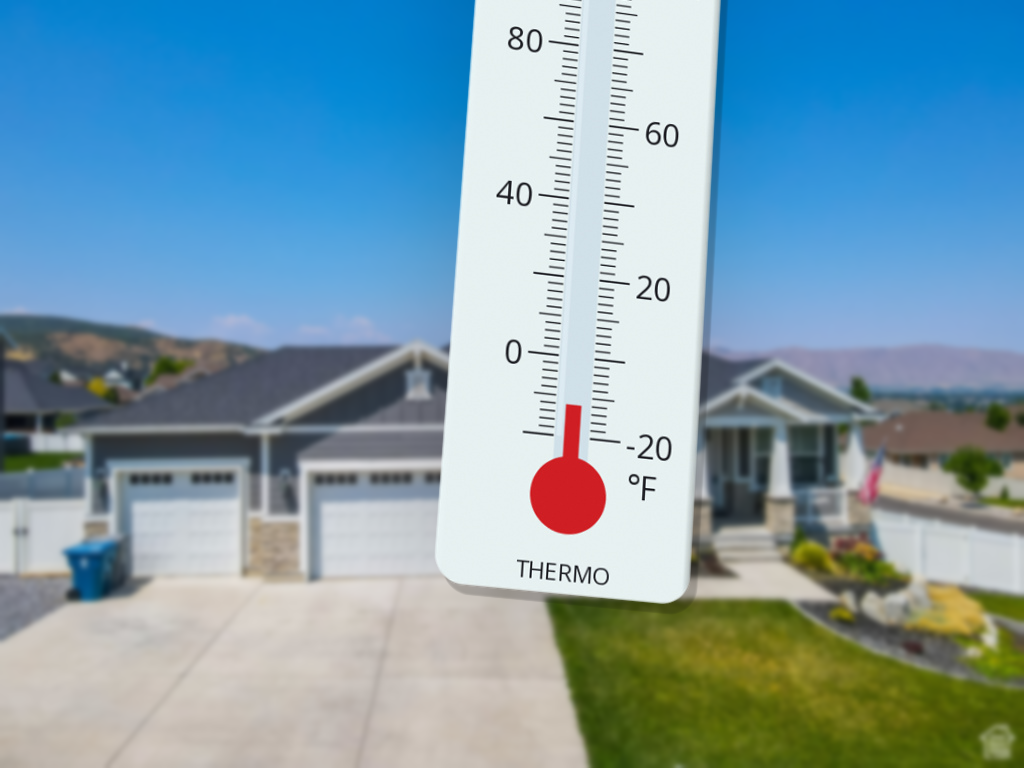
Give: -12 °F
